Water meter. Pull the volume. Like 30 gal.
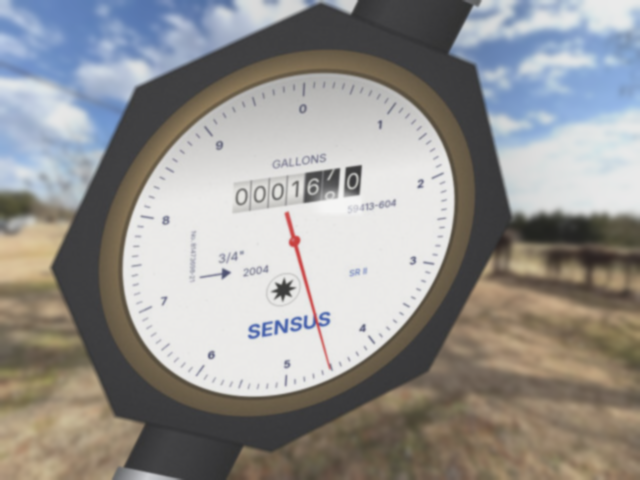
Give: 1674.5 gal
